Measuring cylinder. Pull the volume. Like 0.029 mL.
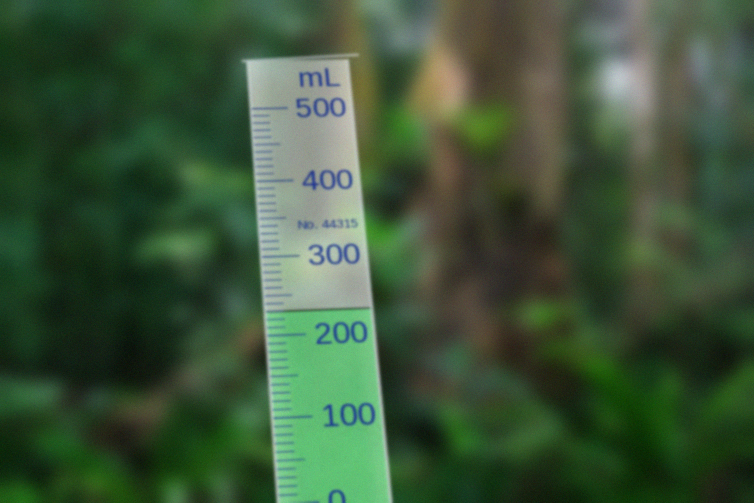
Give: 230 mL
